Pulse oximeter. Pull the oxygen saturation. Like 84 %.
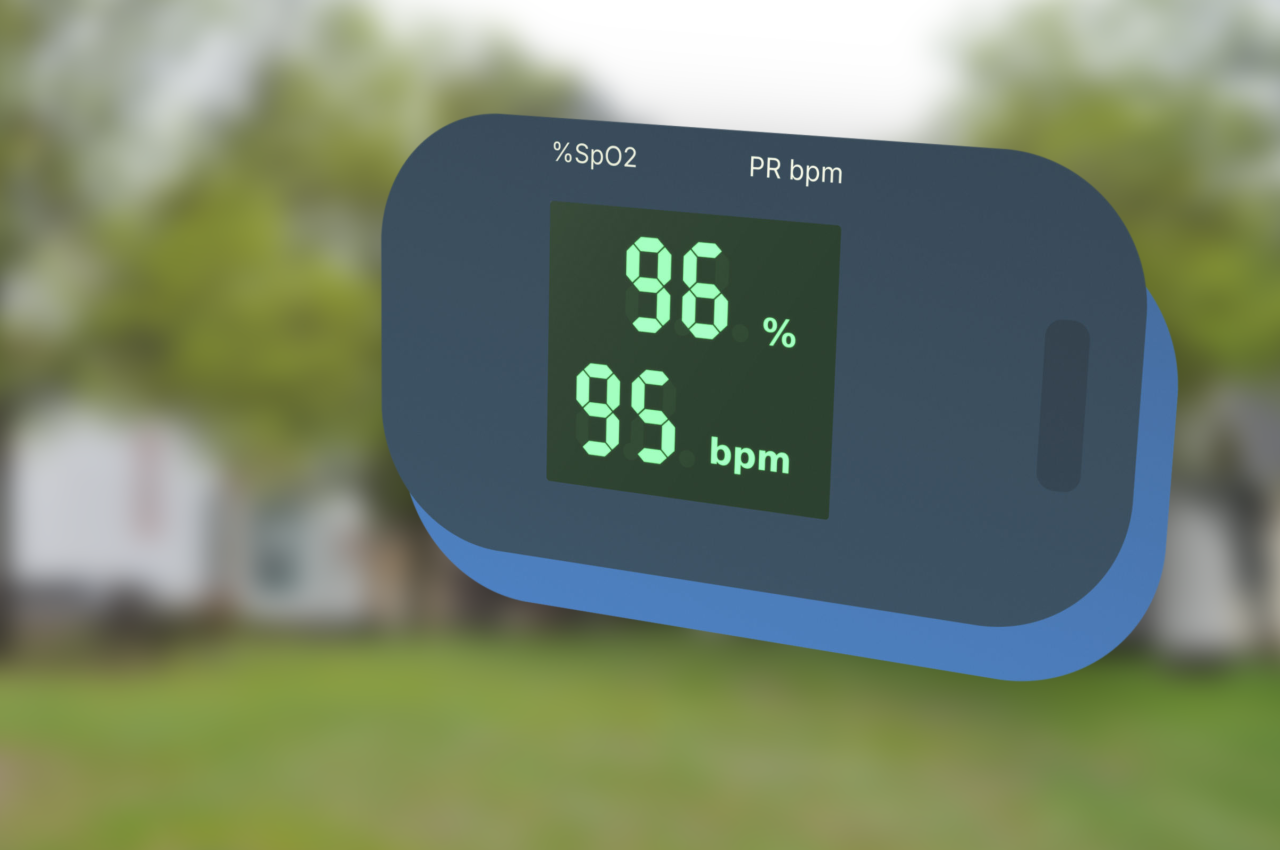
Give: 96 %
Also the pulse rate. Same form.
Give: 95 bpm
